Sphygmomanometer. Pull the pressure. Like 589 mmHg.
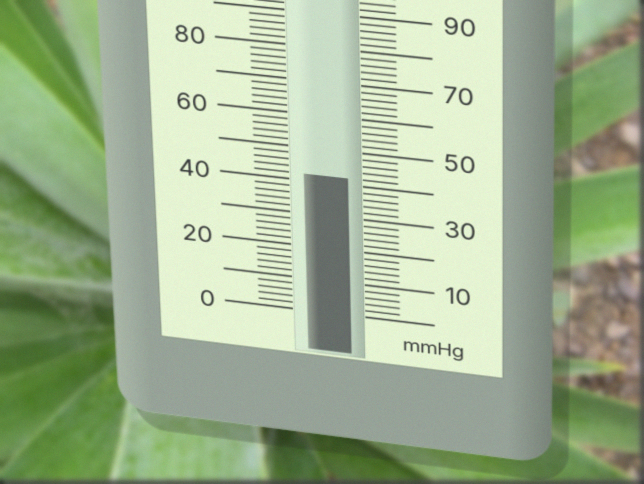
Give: 42 mmHg
